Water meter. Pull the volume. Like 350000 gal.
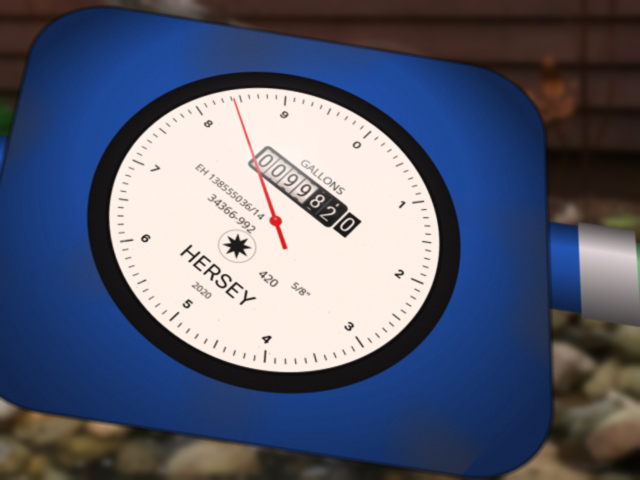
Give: 99818.4 gal
